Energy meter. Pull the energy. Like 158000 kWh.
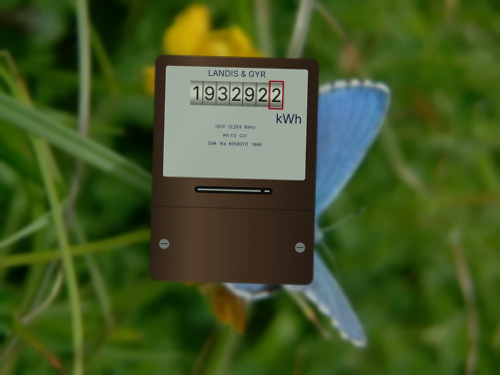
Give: 193292.2 kWh
